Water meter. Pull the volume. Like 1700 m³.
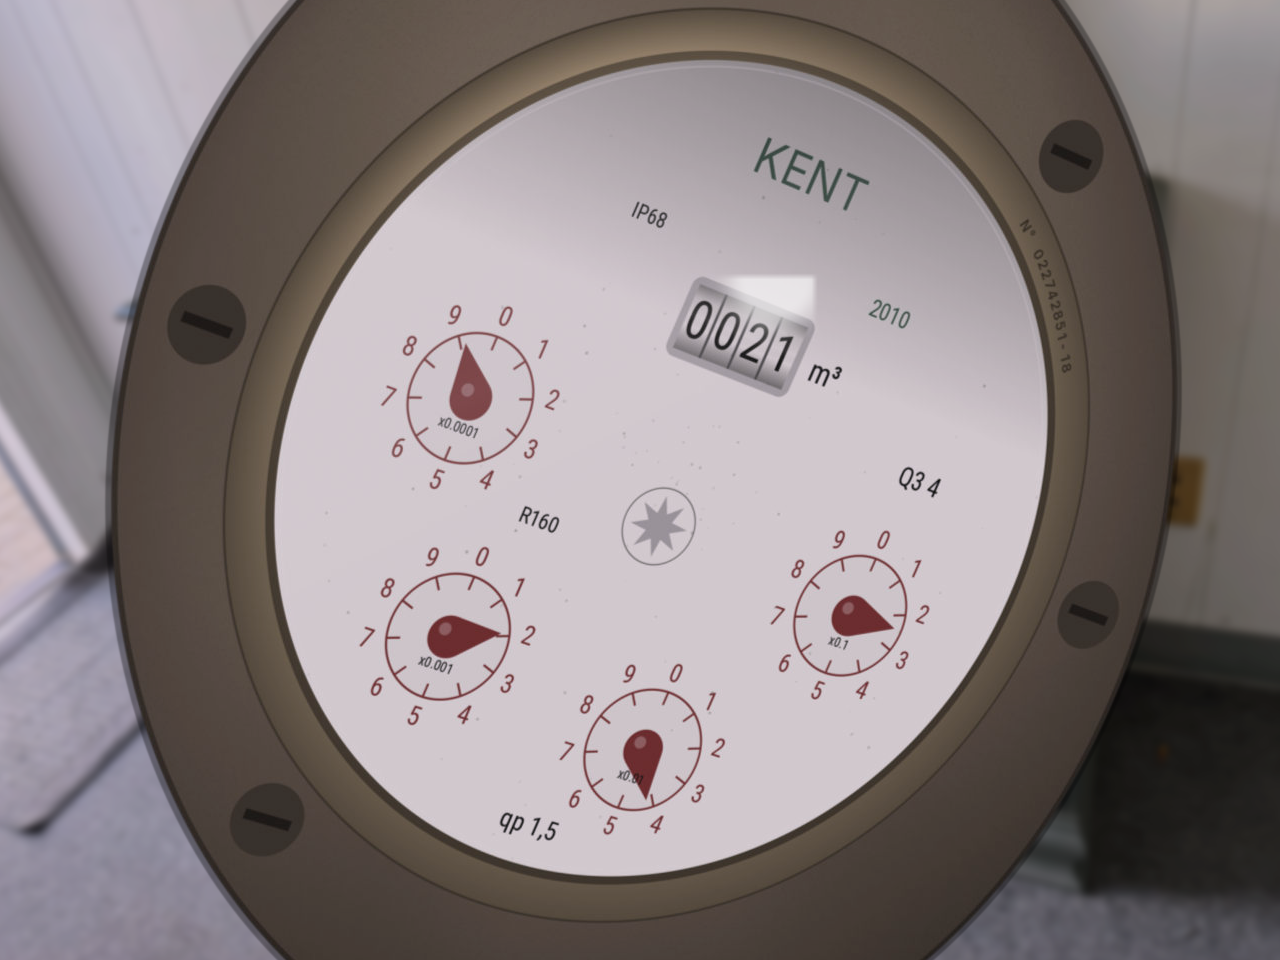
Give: 21.2419 m³
